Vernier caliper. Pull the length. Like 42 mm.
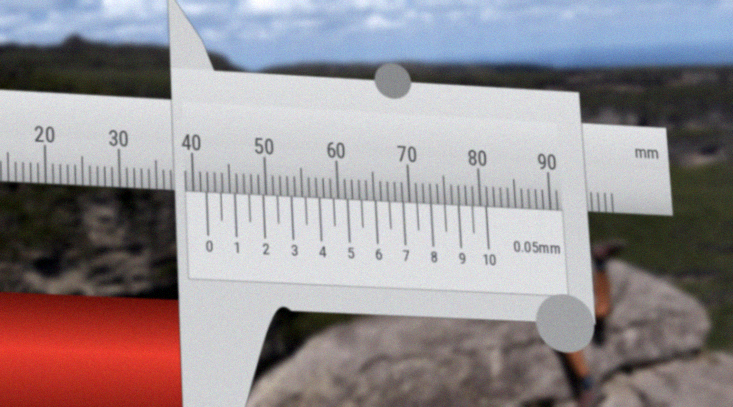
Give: 41.8 mm
